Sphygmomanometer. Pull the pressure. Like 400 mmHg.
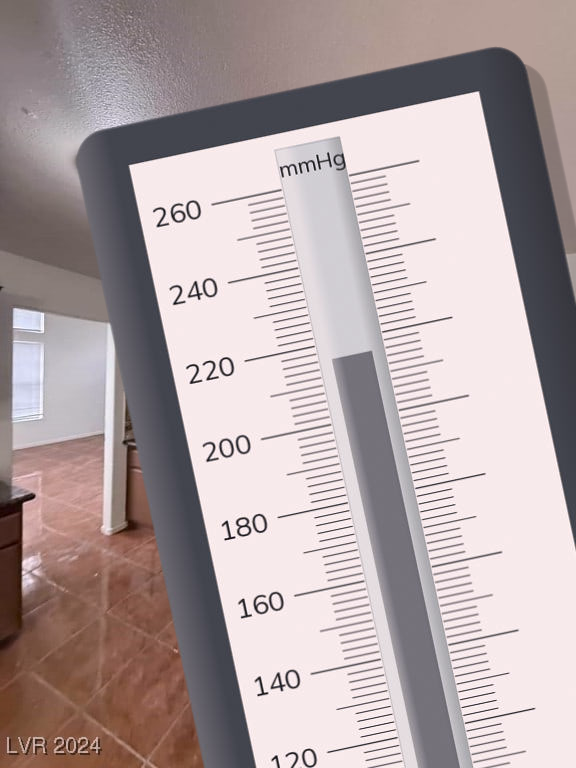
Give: 216 mmHg
